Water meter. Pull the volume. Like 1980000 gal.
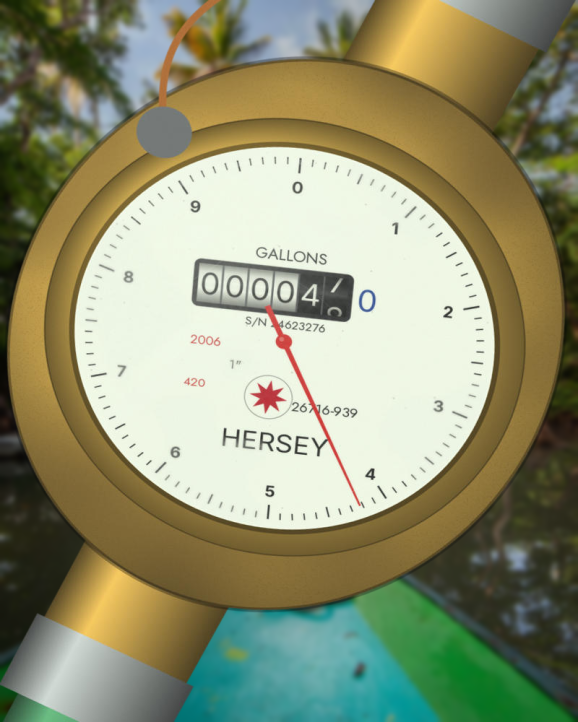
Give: 474.2 gal
